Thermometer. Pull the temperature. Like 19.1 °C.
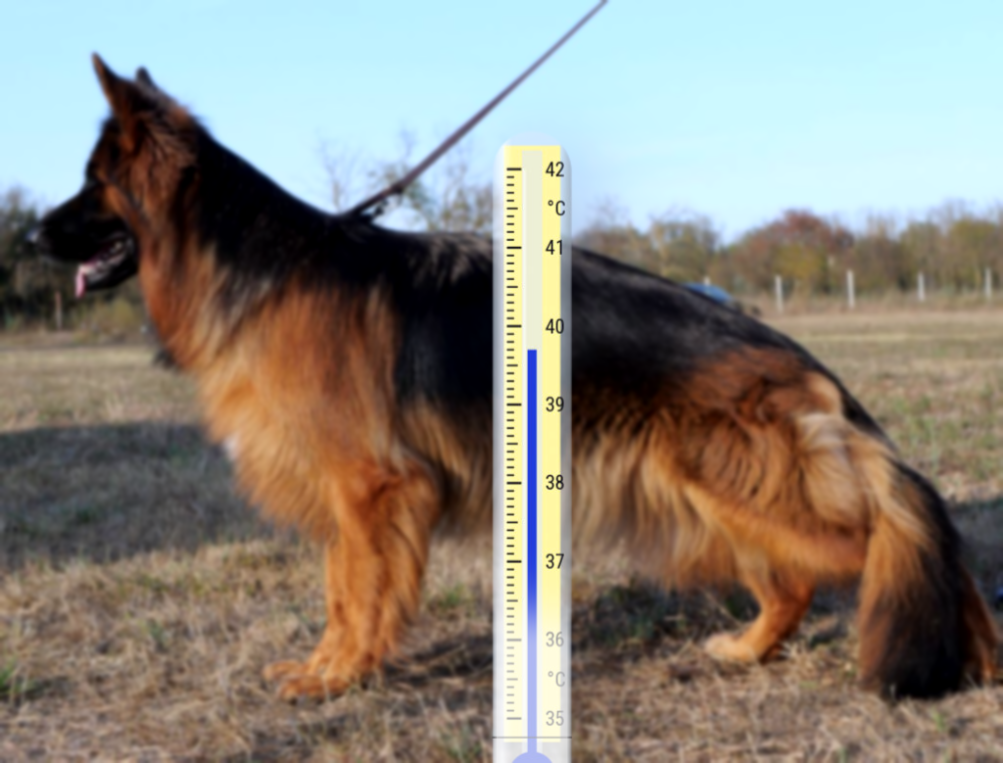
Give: 39.7 °C
